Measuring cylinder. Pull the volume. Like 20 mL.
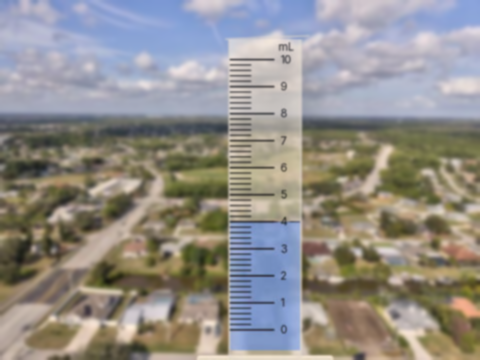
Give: 4 mL
